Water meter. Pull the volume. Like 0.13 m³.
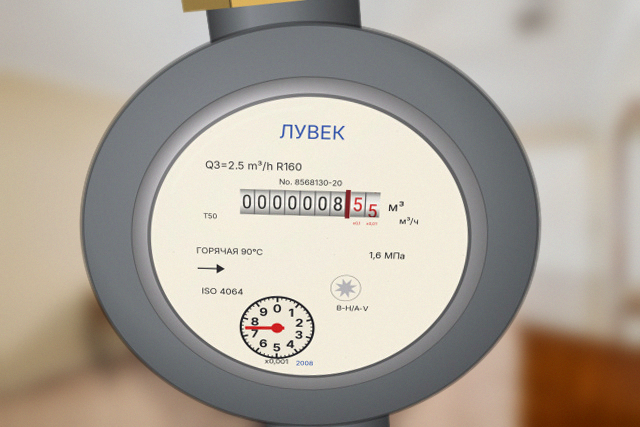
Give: 8.547 m³
